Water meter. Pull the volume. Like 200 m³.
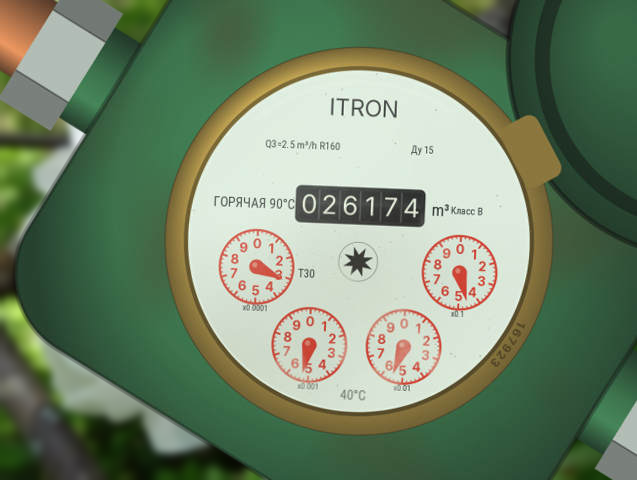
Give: 26174.4553 m³
